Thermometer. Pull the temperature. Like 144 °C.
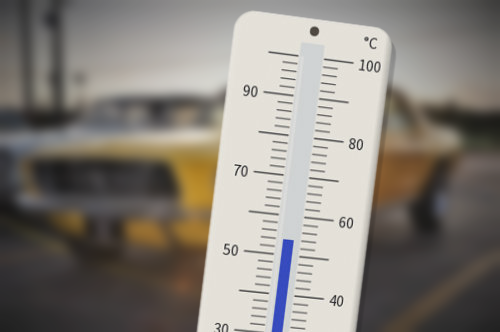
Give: 54 °C
